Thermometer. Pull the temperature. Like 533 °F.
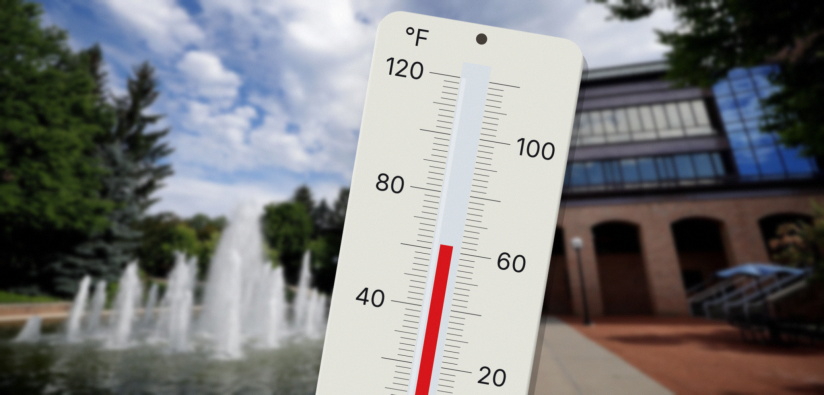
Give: 62 °F
